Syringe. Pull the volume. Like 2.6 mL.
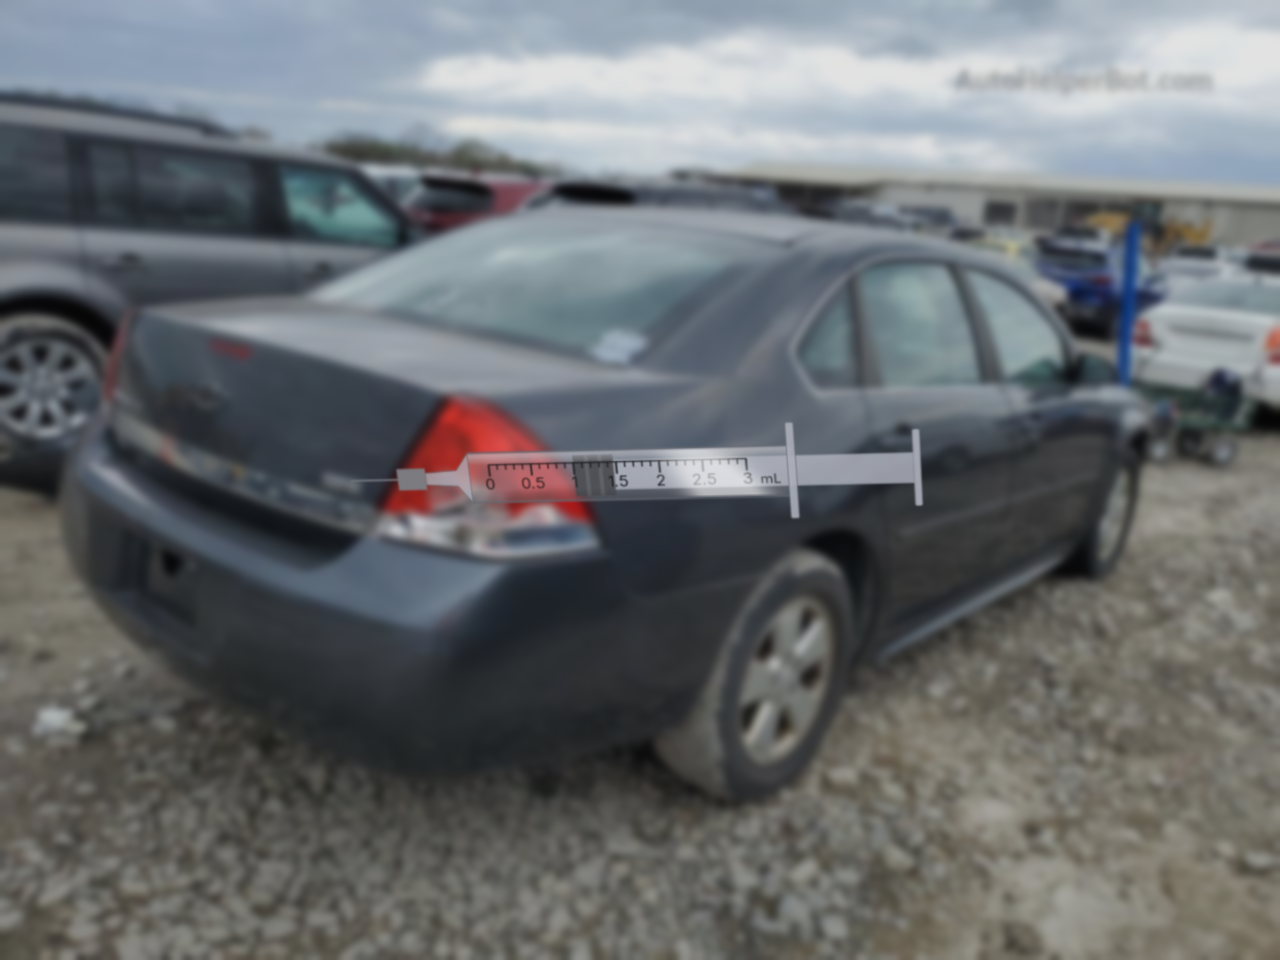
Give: 1 mL
